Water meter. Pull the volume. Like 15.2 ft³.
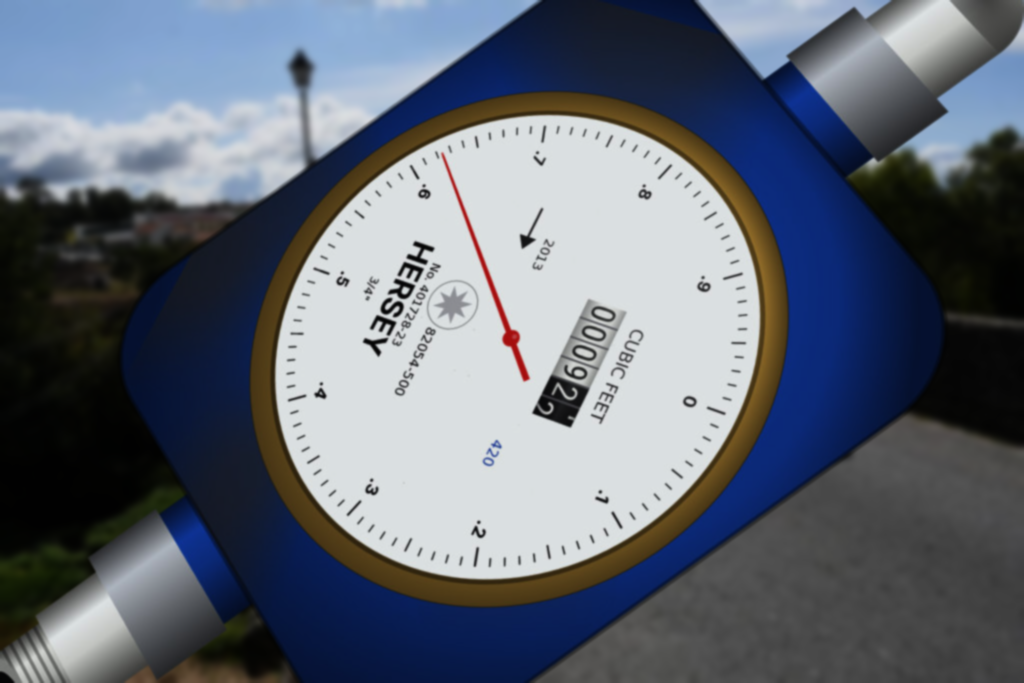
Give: 921.62 ft³
